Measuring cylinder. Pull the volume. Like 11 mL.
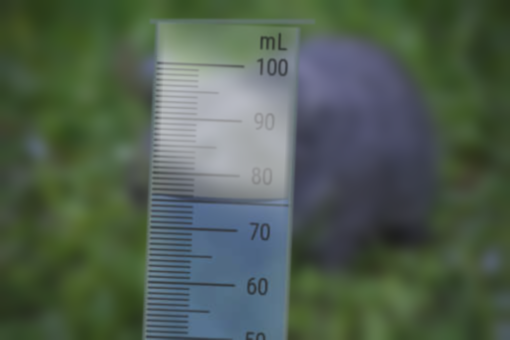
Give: 75 mL
